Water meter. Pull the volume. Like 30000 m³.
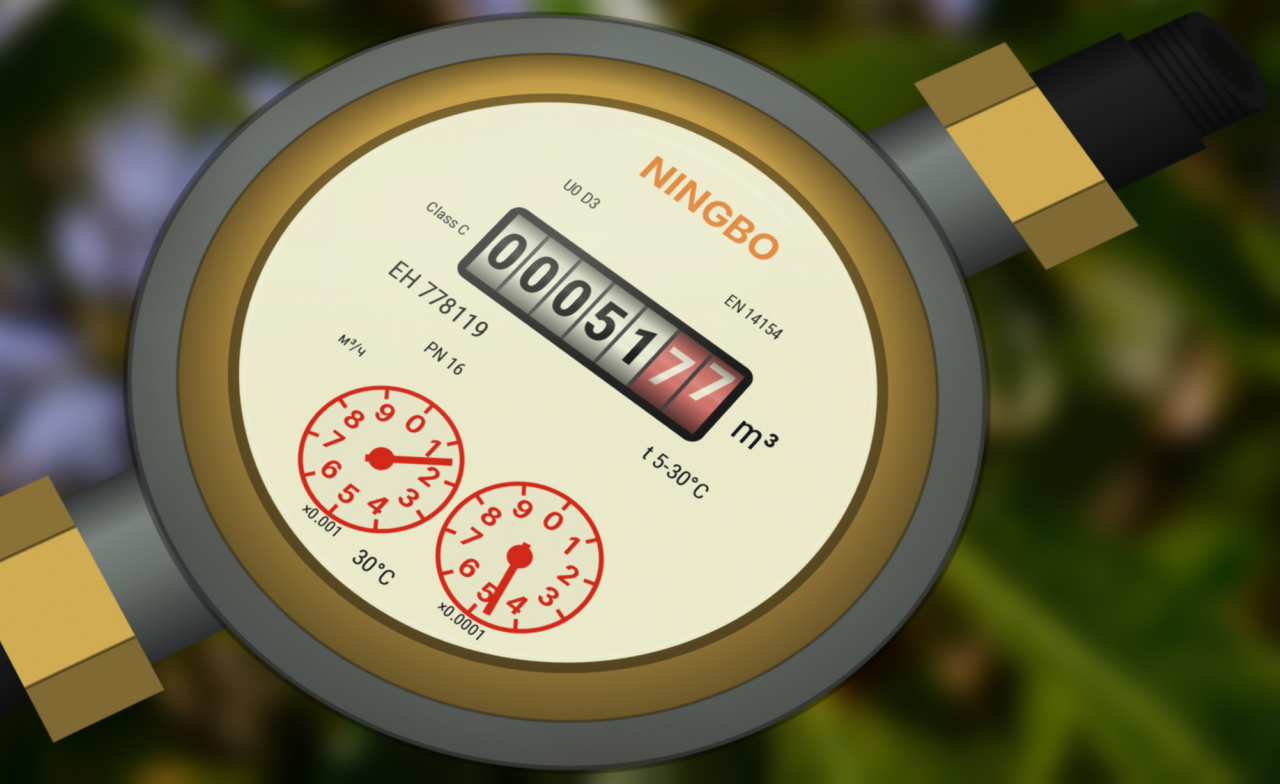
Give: 51.7714 m³
